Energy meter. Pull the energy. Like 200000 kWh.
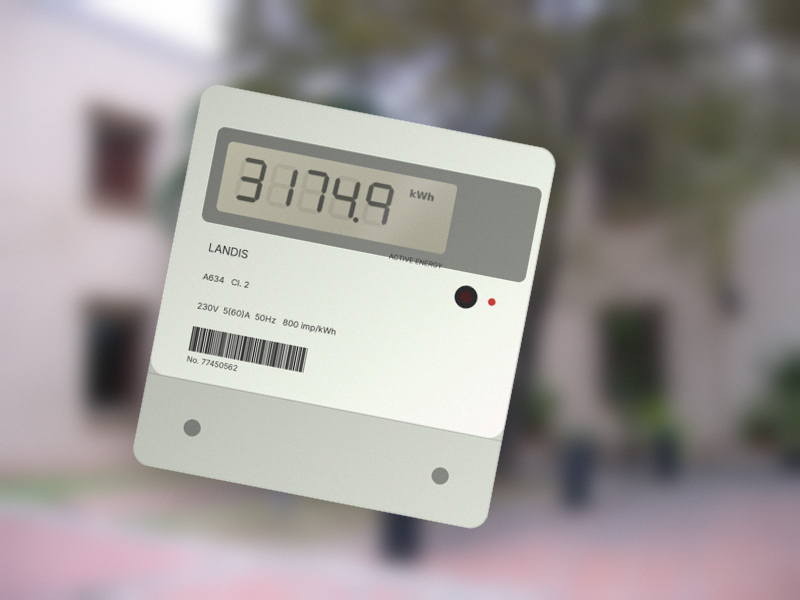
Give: 3174.9 kWh
